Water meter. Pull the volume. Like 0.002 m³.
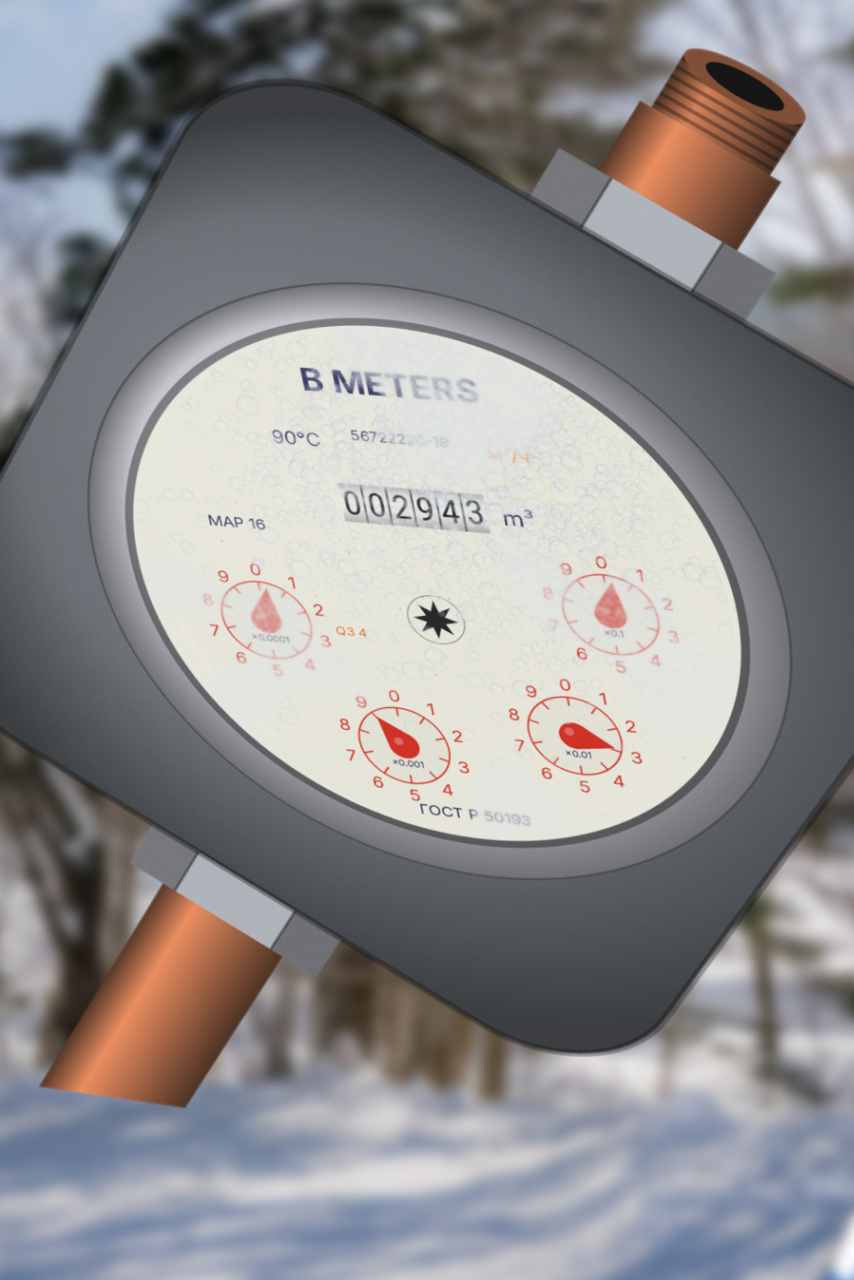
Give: 2943.0290 m³
